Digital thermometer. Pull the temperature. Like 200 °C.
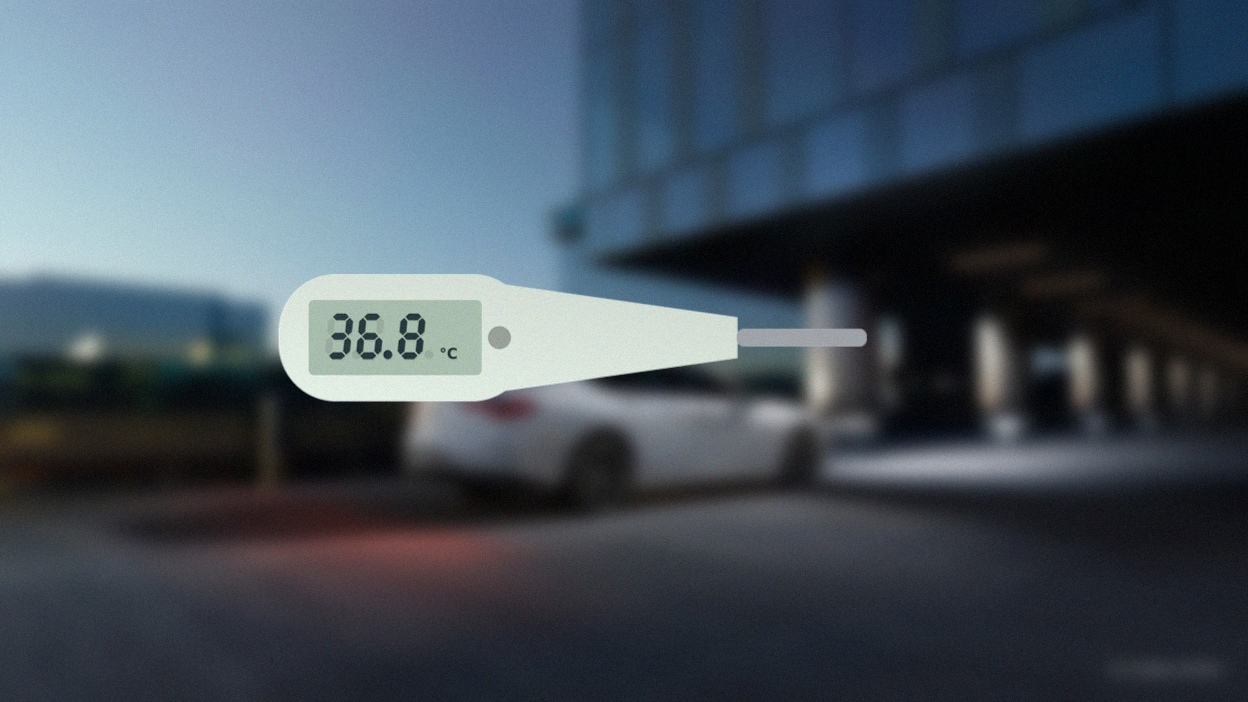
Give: 36.8 °C
